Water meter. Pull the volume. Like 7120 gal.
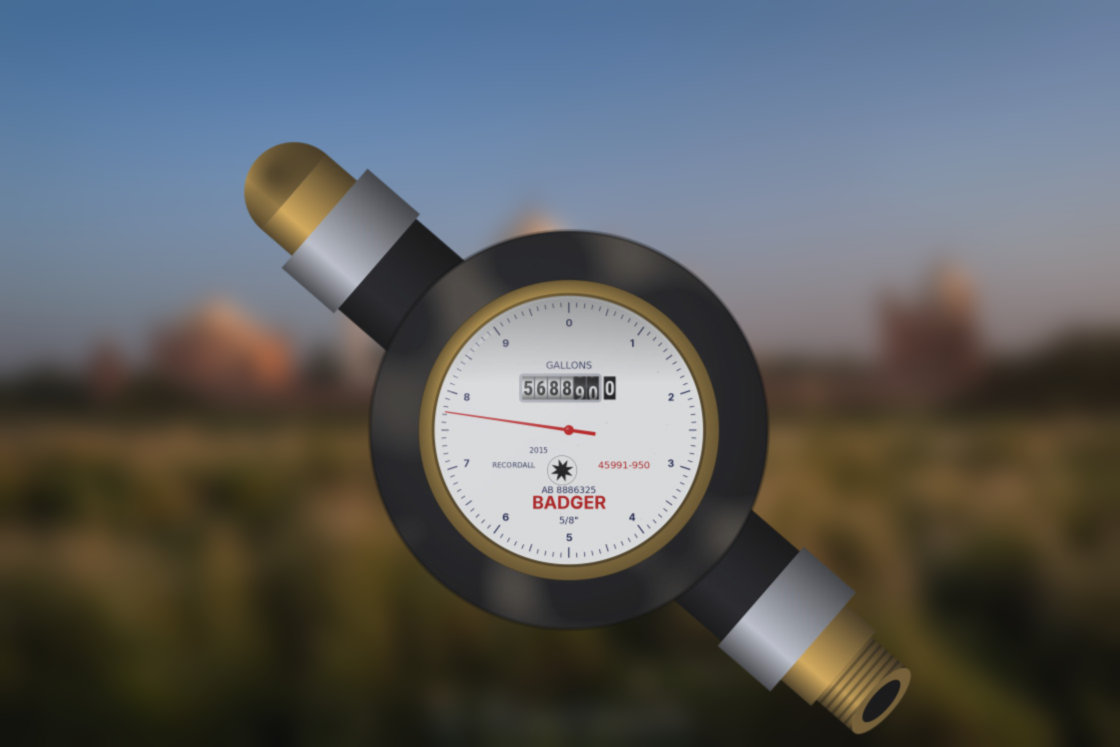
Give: 5688897.7 gal
